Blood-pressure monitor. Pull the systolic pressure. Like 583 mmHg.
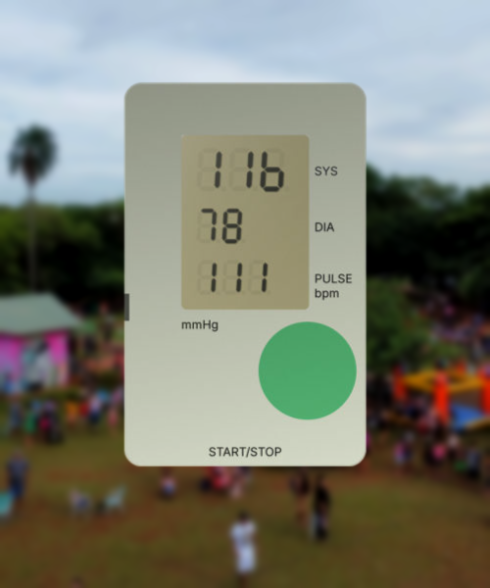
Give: 116 mmHg
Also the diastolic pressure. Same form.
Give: 78 mmHg
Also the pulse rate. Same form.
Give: 111 bpm
